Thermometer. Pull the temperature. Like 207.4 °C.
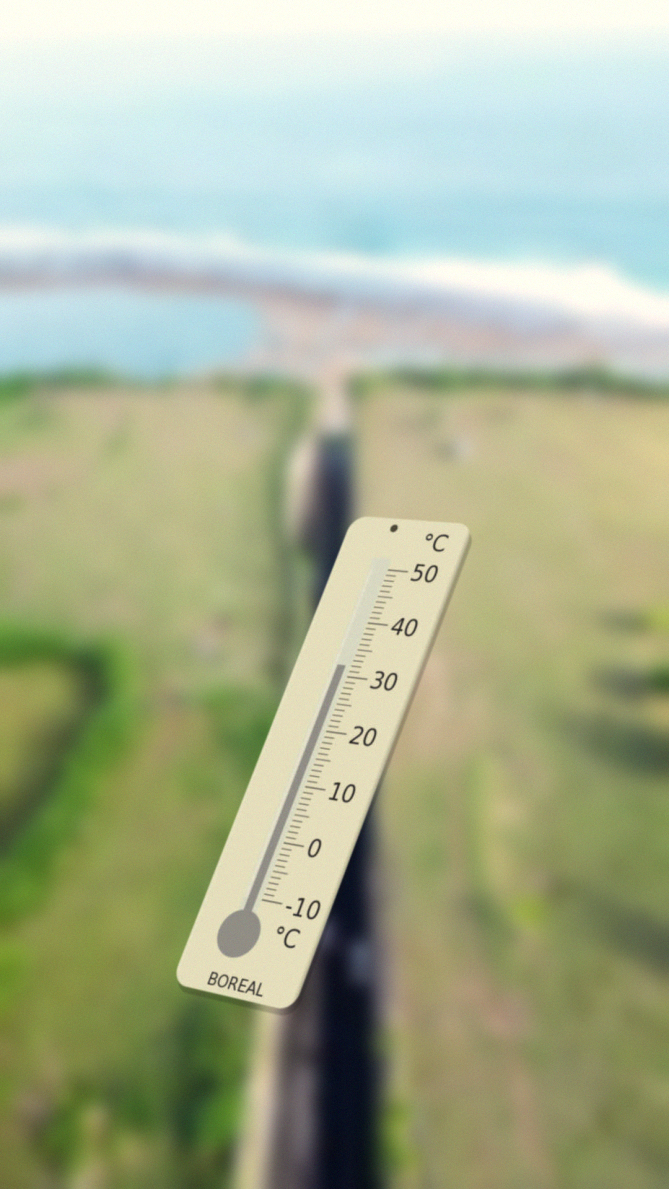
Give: 32 °C
